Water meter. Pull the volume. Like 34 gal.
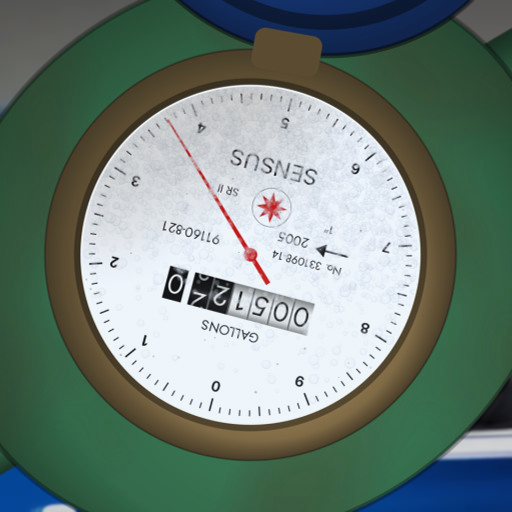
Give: 51223.7 gal
